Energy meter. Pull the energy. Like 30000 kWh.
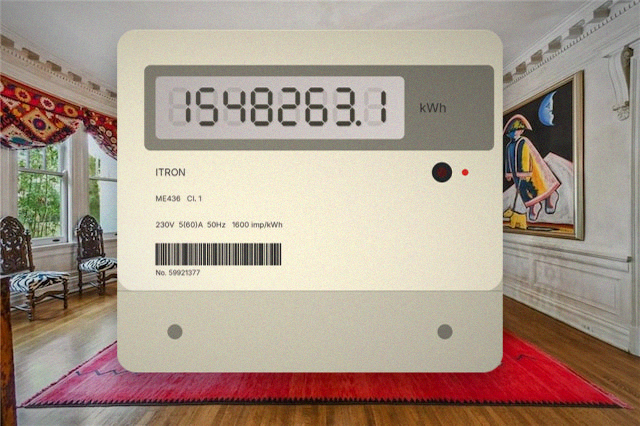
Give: 1548263.1 kWh
